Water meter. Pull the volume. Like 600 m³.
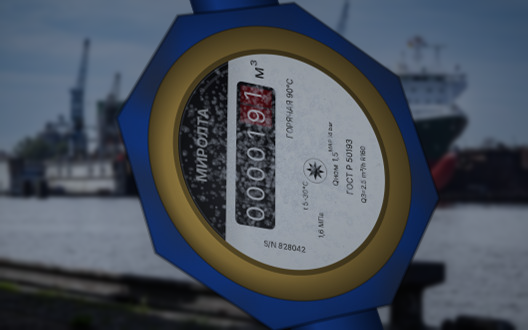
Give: 1.91 m³
